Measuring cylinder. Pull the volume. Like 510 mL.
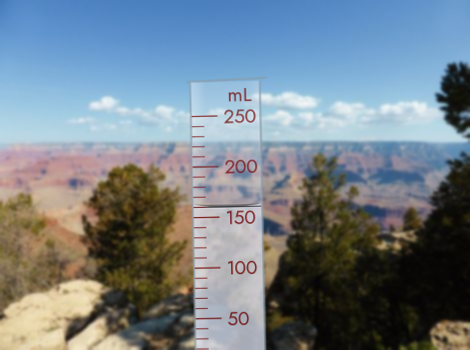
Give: 160 mL
